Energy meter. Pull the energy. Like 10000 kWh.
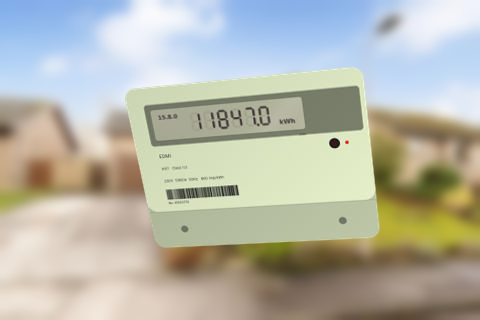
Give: 11847.0 kWh
